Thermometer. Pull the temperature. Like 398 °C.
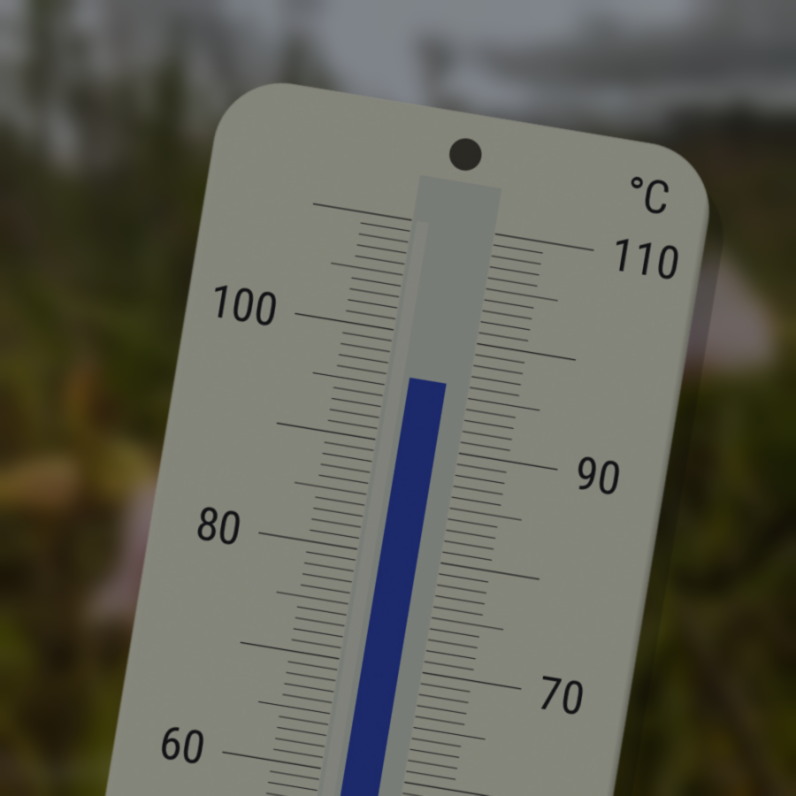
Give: 96 °C
